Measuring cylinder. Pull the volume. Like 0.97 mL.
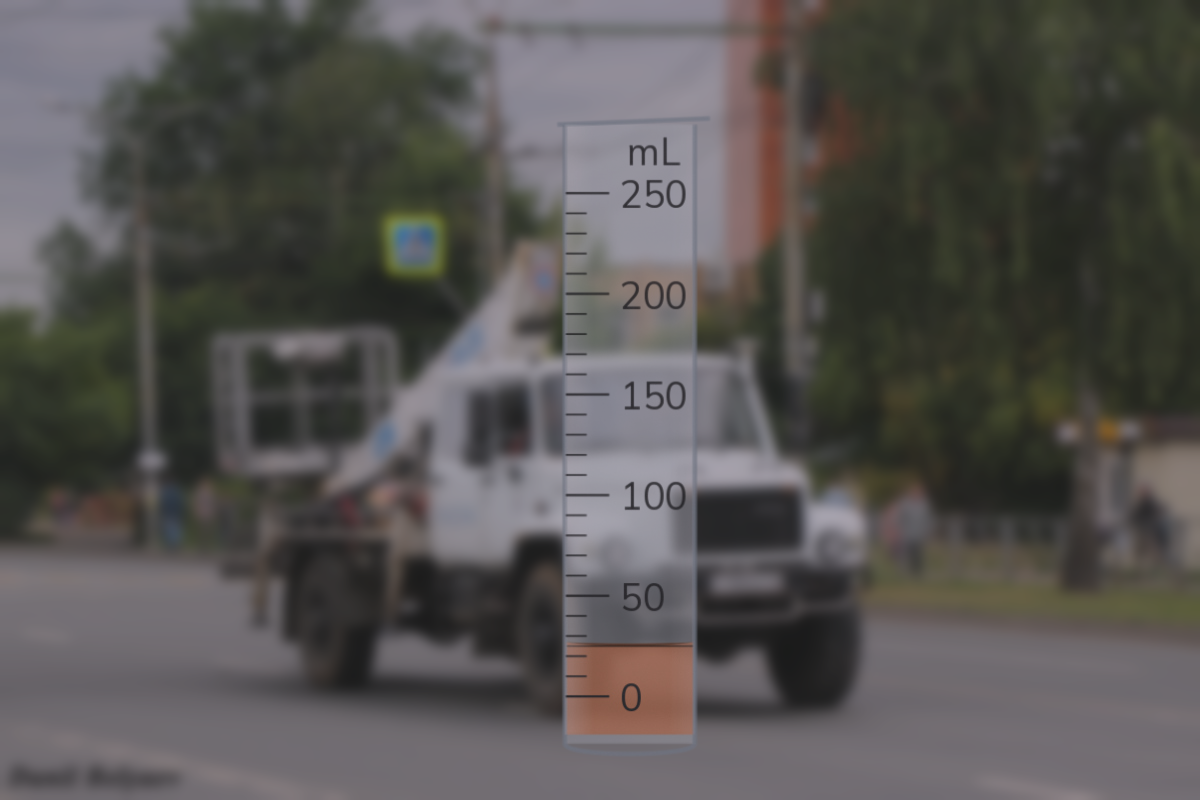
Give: 25 mL
